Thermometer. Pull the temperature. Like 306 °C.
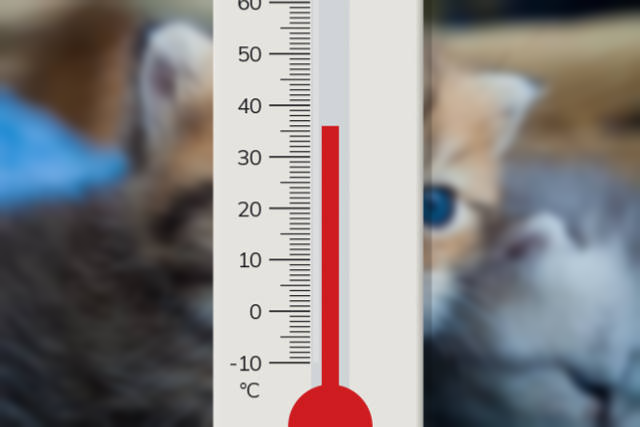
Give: 36 °C
